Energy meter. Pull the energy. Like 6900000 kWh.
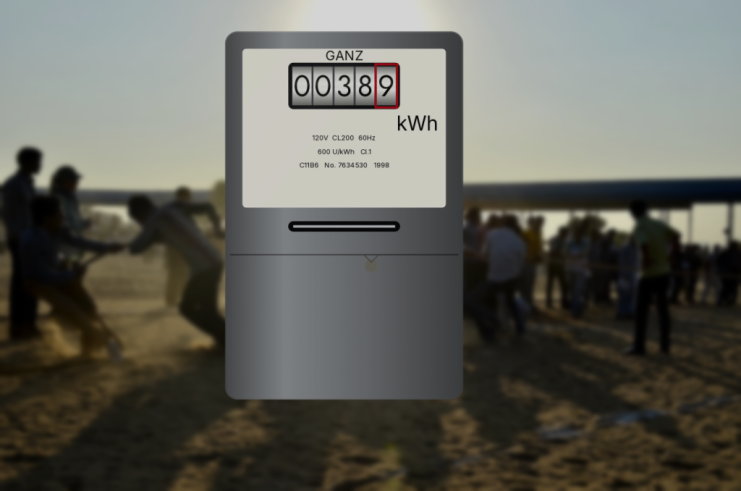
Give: 38.9 kWh
